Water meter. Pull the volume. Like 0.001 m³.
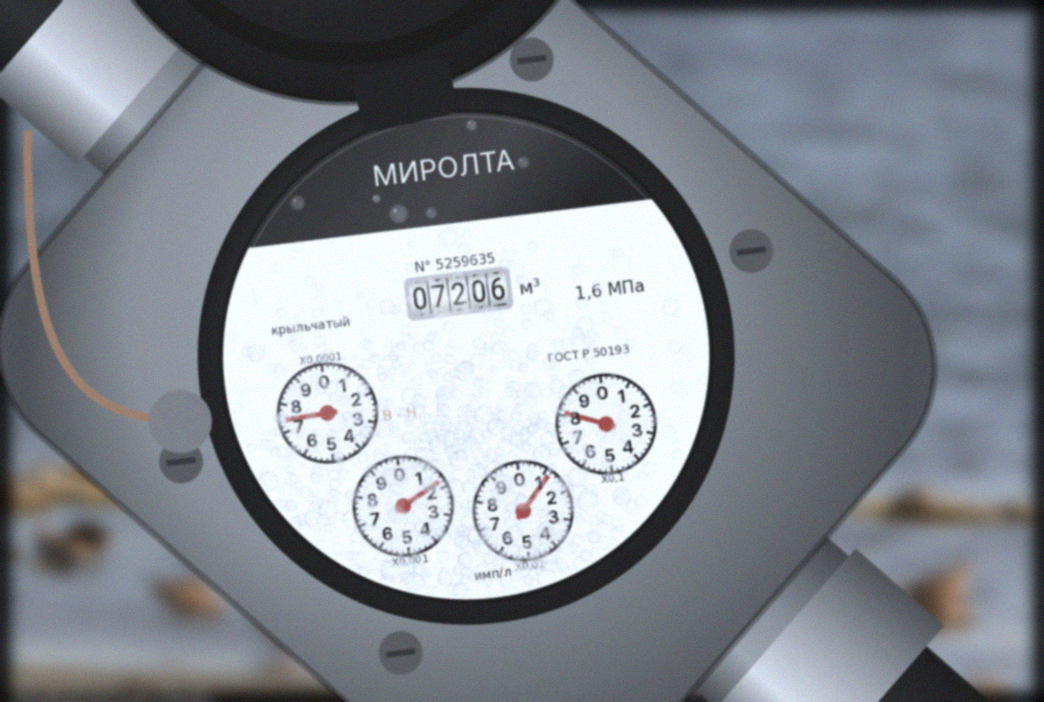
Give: 7206.8117 m³
